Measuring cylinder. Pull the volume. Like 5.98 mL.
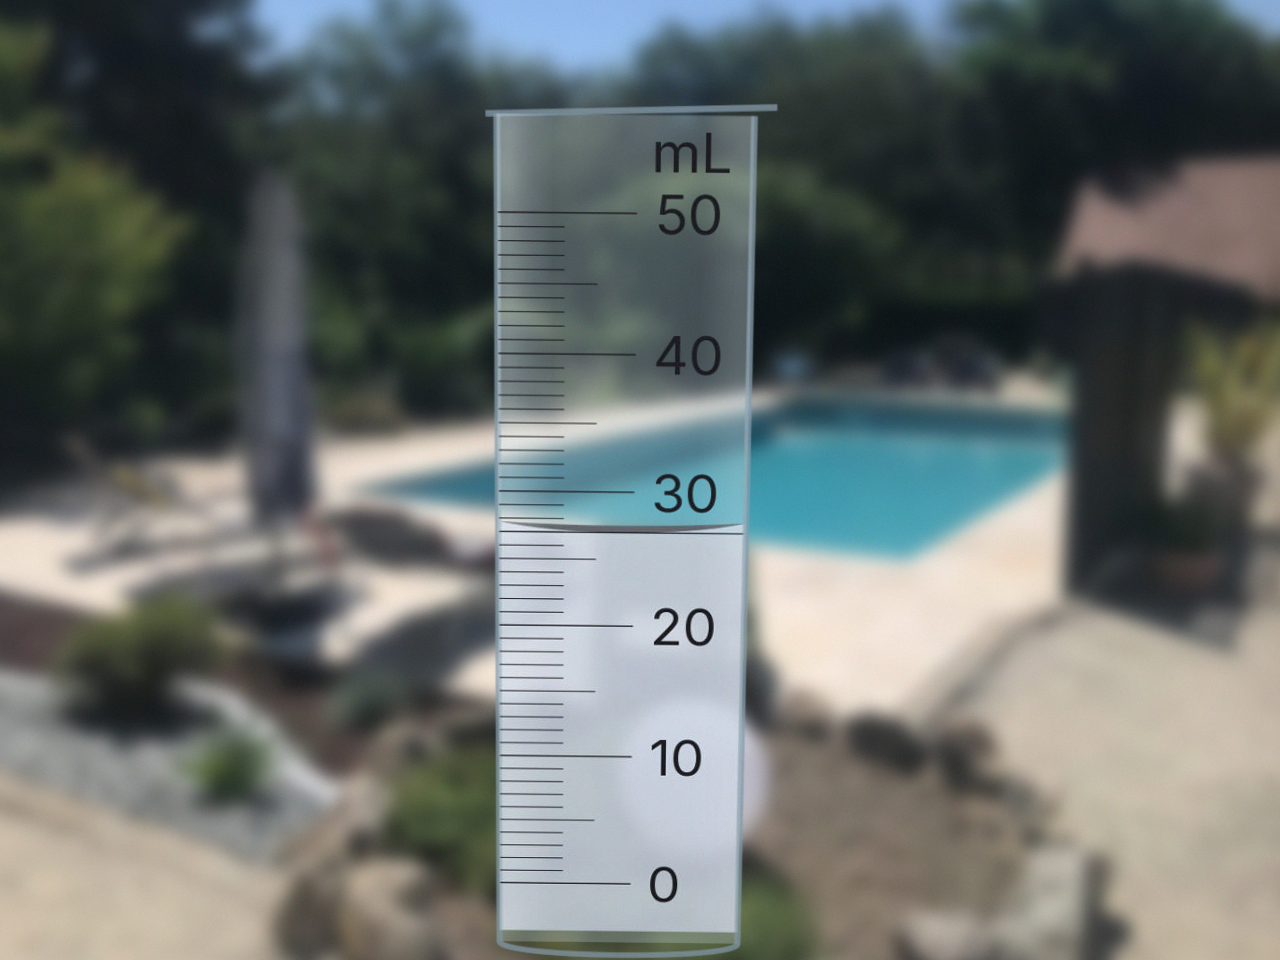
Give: 27 mL
